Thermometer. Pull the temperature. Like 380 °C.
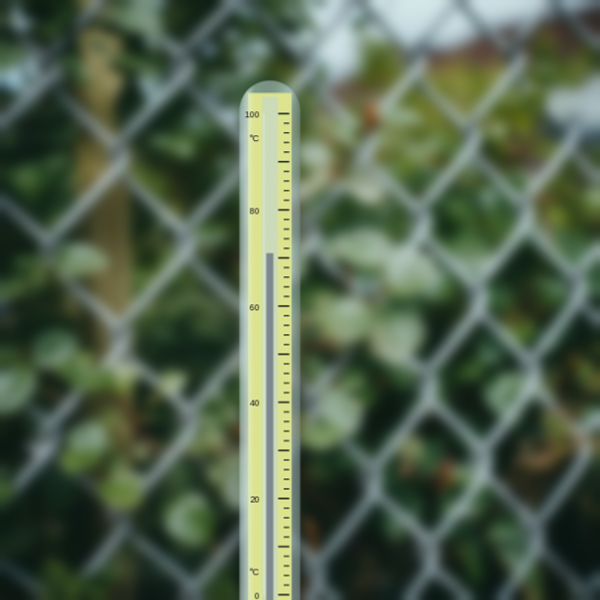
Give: 71 °C
